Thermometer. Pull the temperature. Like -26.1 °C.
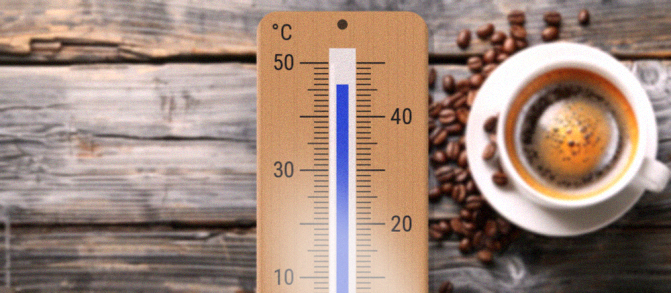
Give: 46 °C
